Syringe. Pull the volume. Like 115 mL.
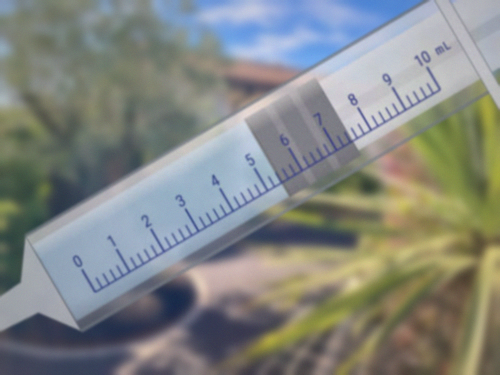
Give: 5.4 mL
